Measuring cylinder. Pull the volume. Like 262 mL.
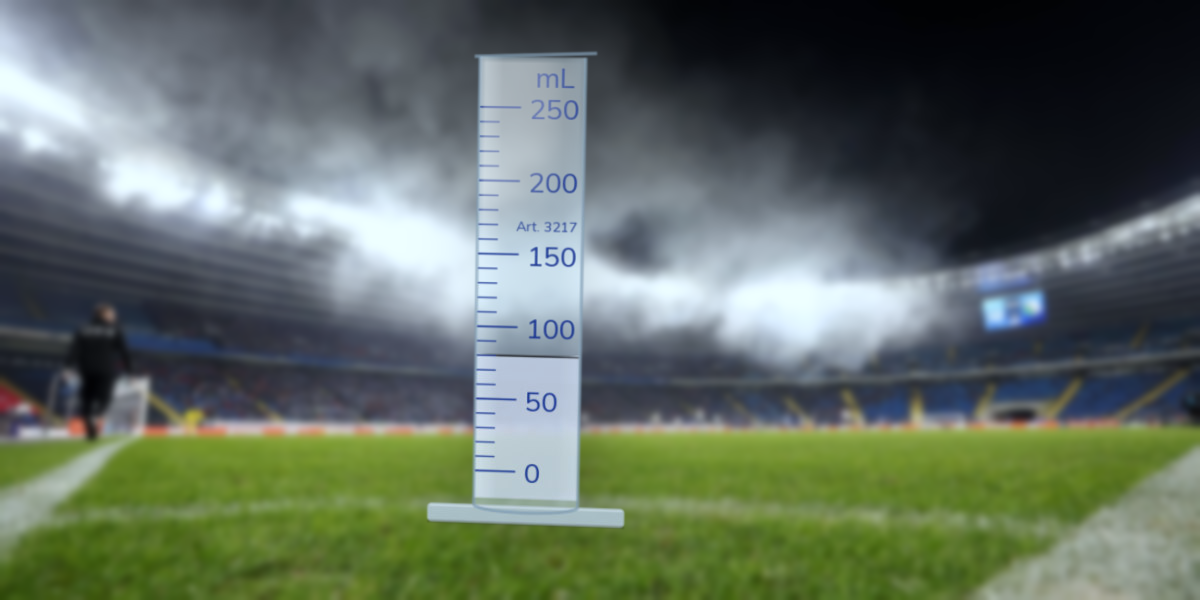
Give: 80 mL
